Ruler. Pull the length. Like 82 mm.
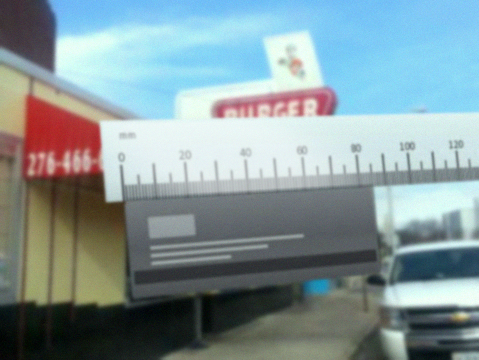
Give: 85 mm
